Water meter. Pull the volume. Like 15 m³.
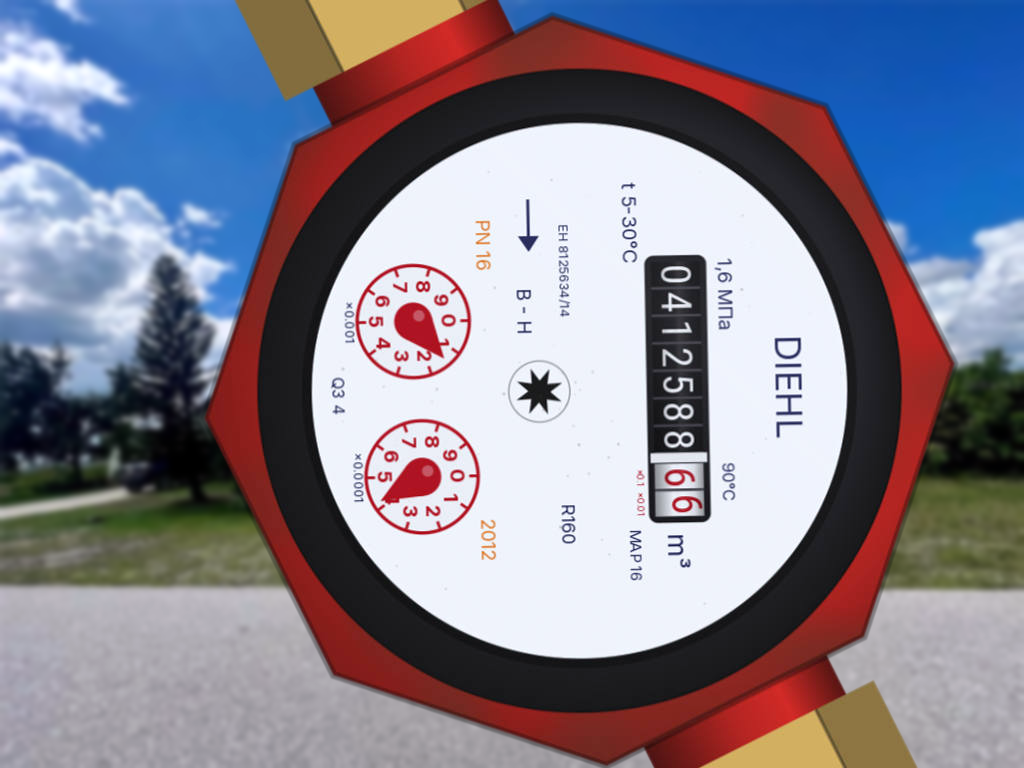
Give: 412588.6614 m³
